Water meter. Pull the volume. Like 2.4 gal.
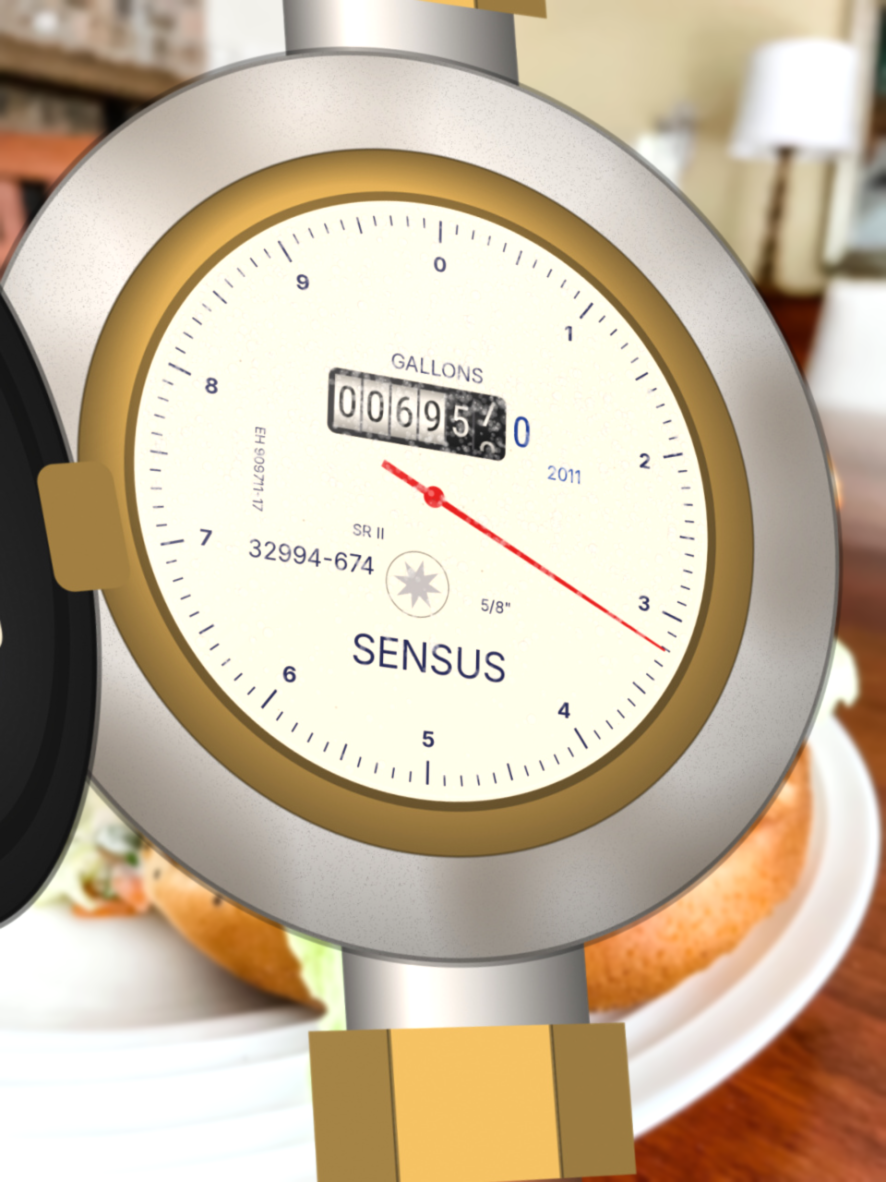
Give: 69573.2 gal
